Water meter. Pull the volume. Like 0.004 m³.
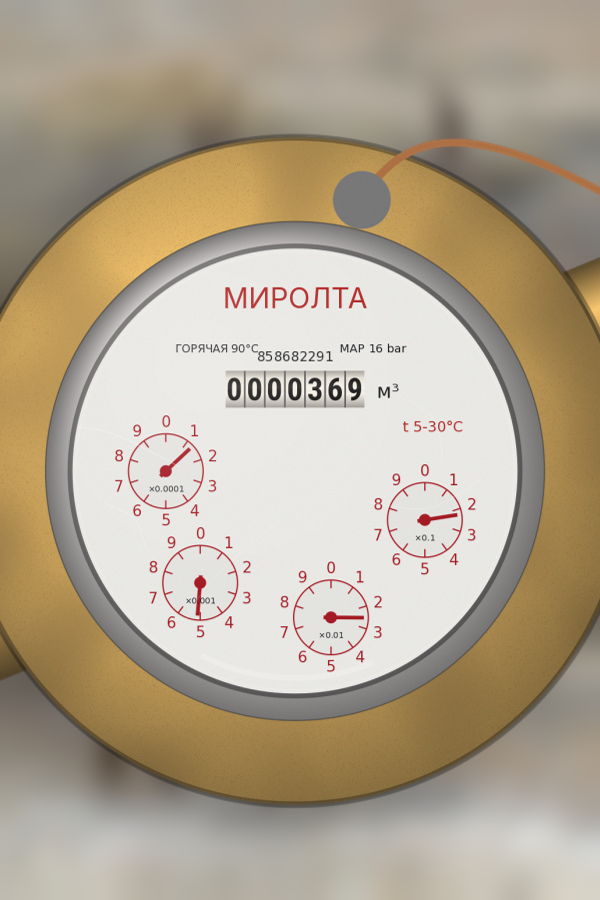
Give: 369.2251 m³
